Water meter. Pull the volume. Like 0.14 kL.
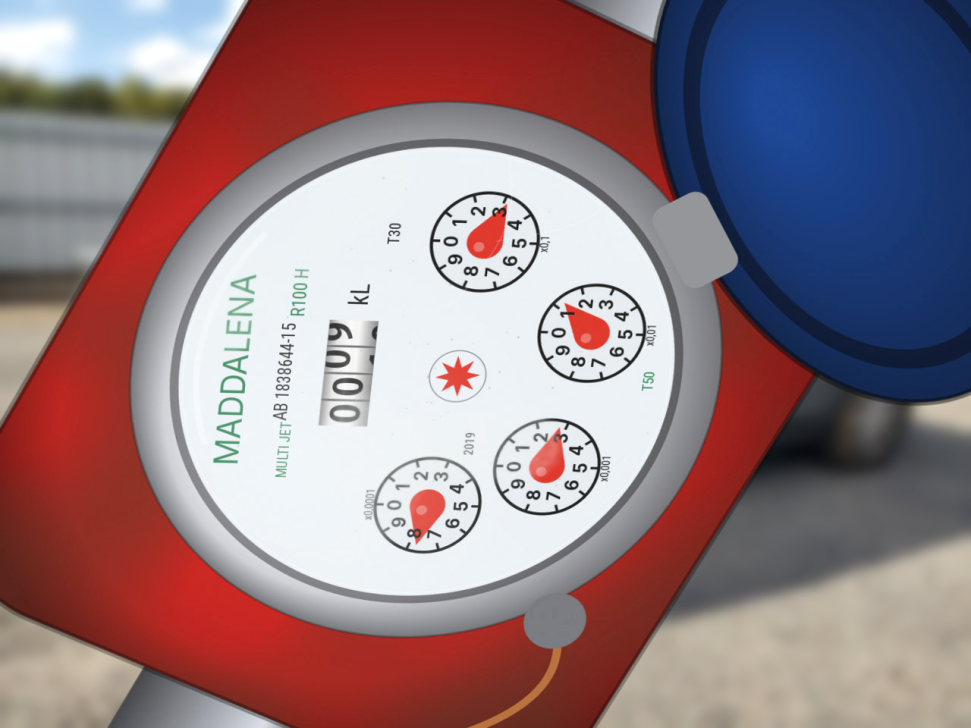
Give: 9.3127 kL
